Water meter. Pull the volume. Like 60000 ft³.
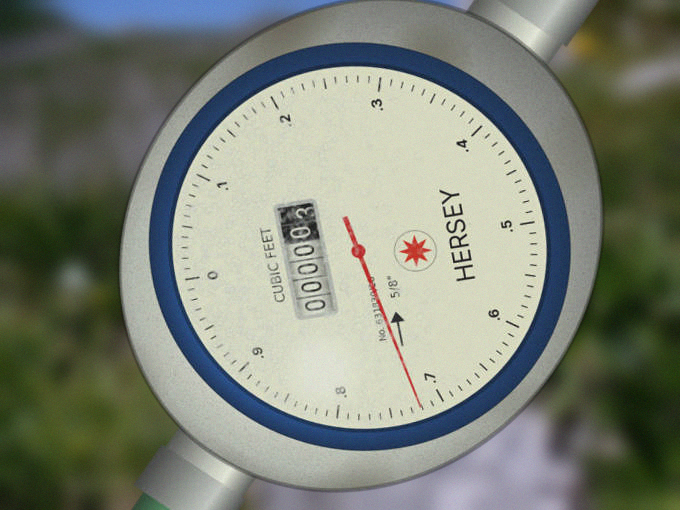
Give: 2.72 ft³
